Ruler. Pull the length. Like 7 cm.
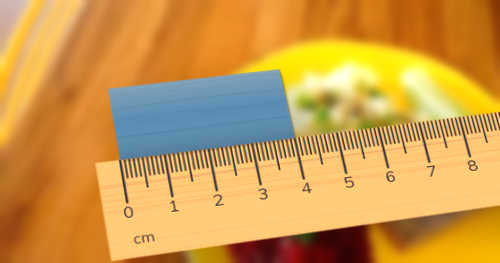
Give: 4 cm
